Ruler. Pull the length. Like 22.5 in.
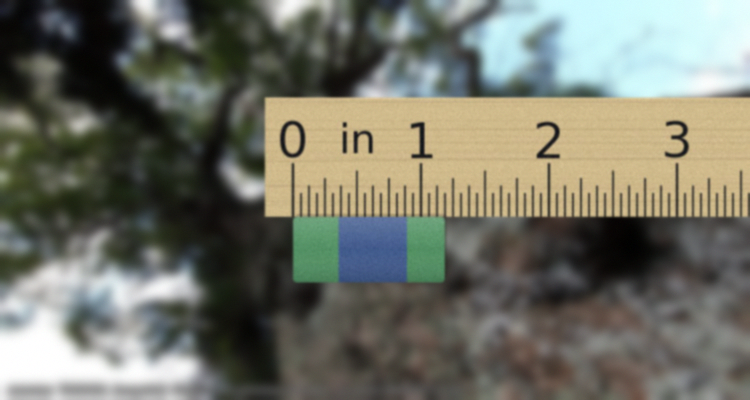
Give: 1.1875 in
